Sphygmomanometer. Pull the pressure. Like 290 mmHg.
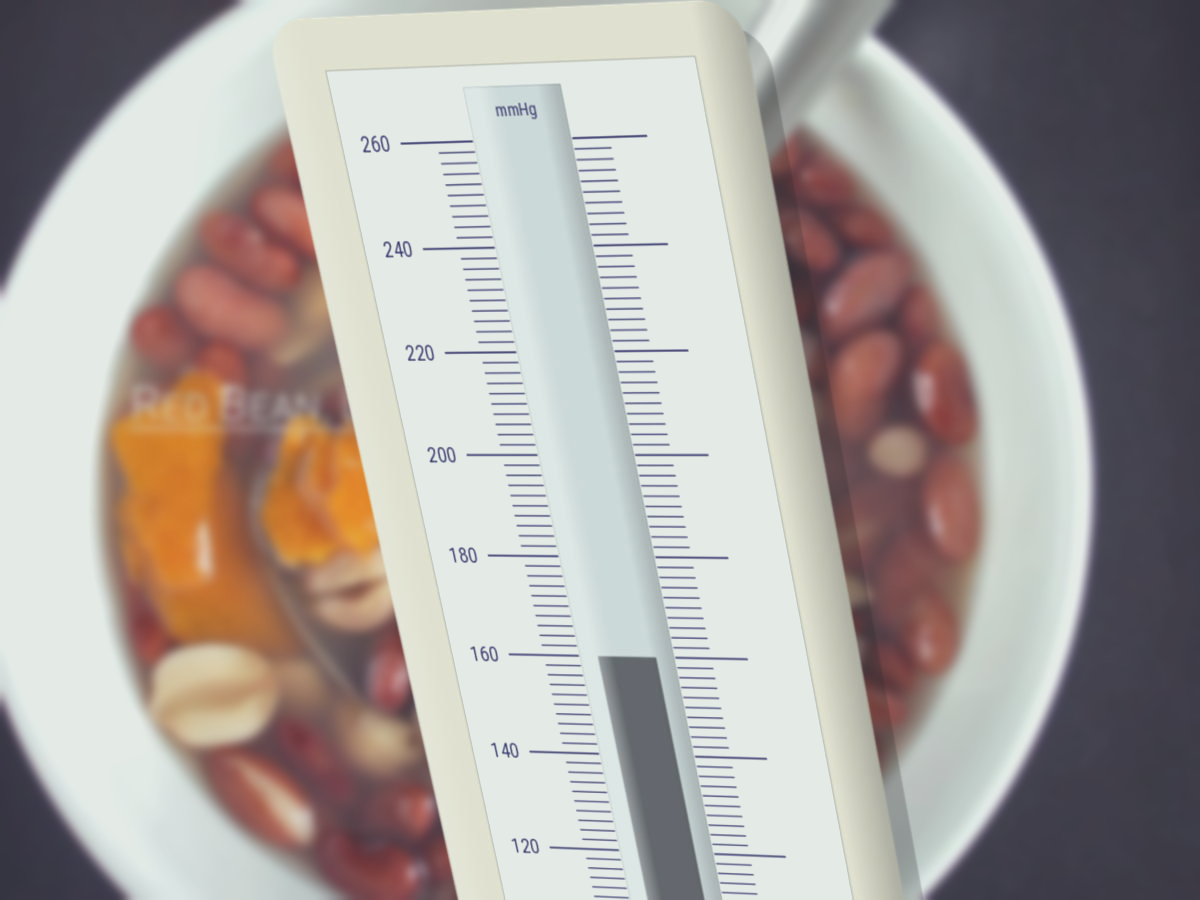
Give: 160 mmHg
